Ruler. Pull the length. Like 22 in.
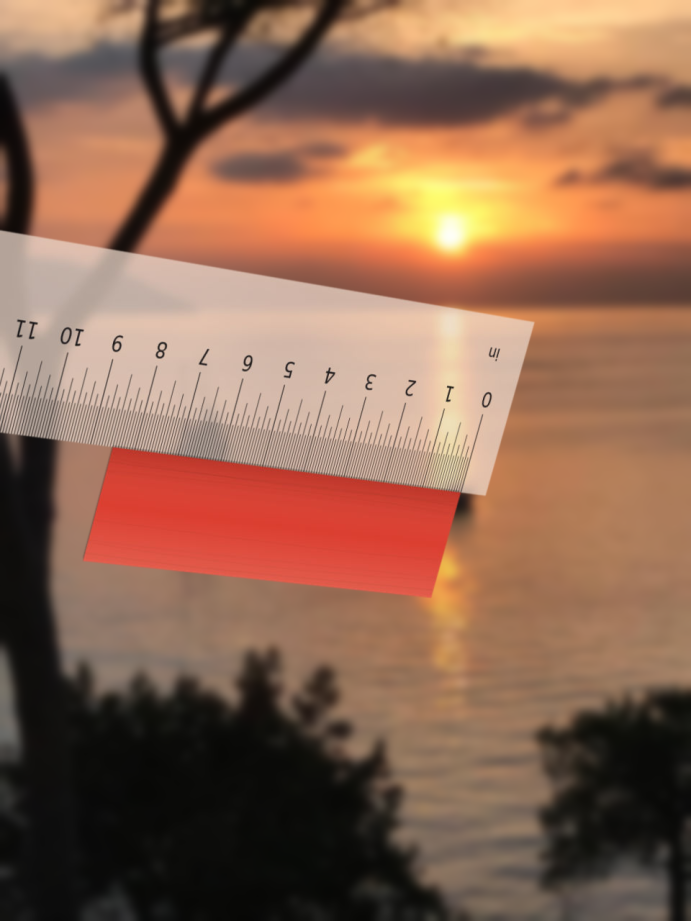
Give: 8.5 in
